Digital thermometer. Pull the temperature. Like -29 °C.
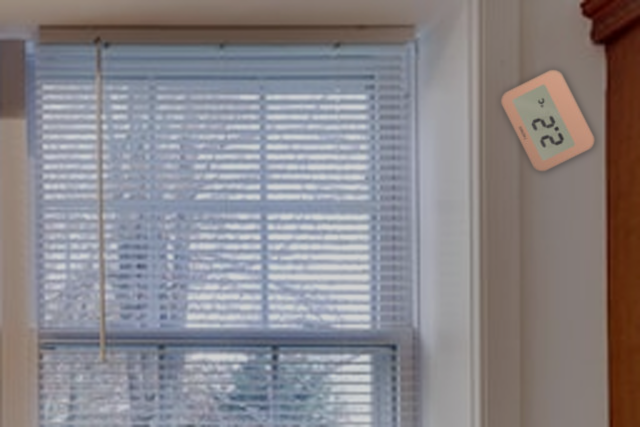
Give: 2.2 °C
